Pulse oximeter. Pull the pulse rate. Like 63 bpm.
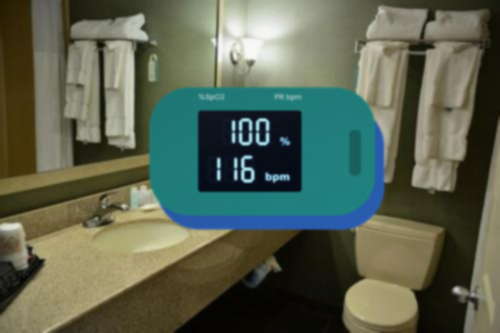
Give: 116 bpm
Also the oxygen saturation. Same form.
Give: 100 %
